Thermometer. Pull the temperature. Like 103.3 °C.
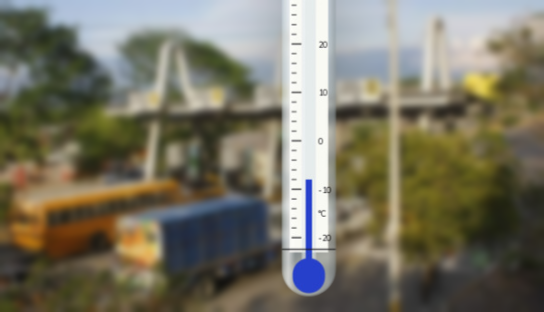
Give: -8 °C
